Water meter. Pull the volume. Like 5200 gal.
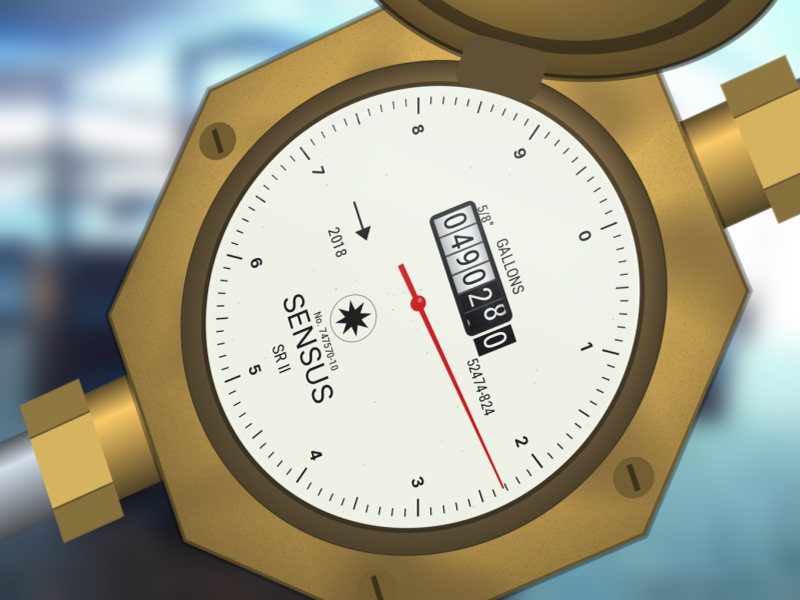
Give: 490282.3 gal
